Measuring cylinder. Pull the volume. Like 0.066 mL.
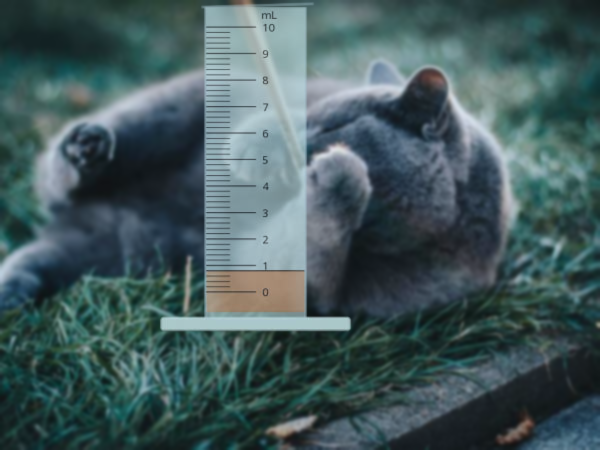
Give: 0.8 mL
